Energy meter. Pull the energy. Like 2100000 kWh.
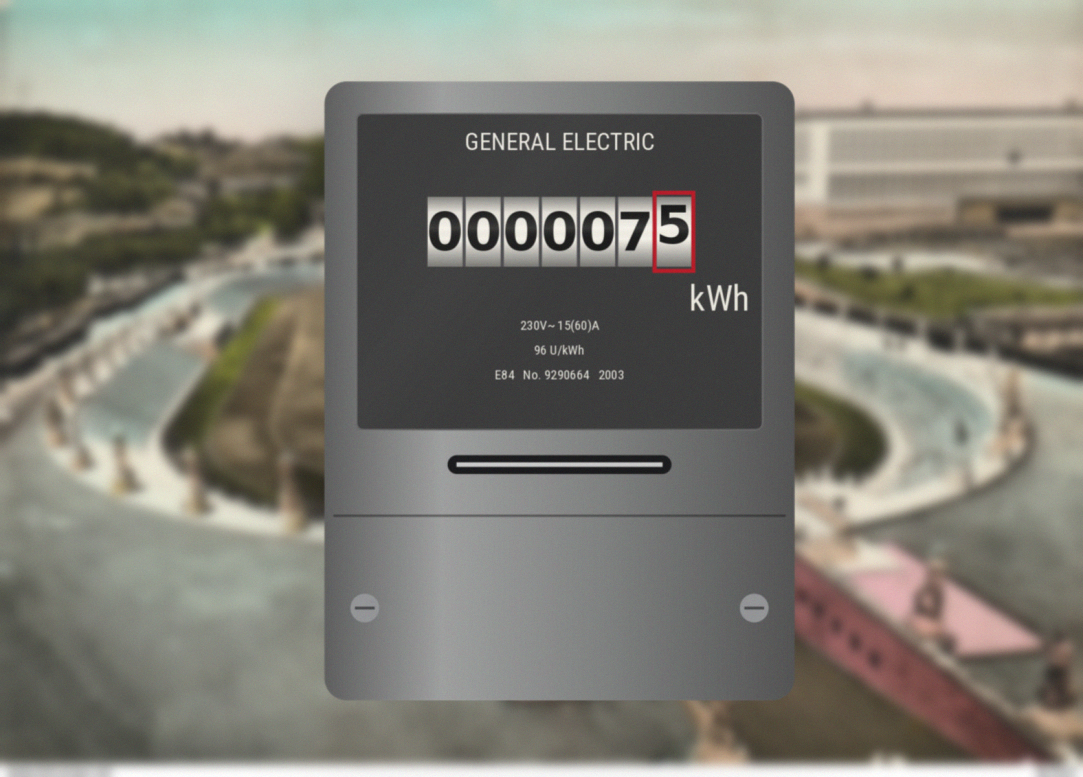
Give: 7.5 kWh
